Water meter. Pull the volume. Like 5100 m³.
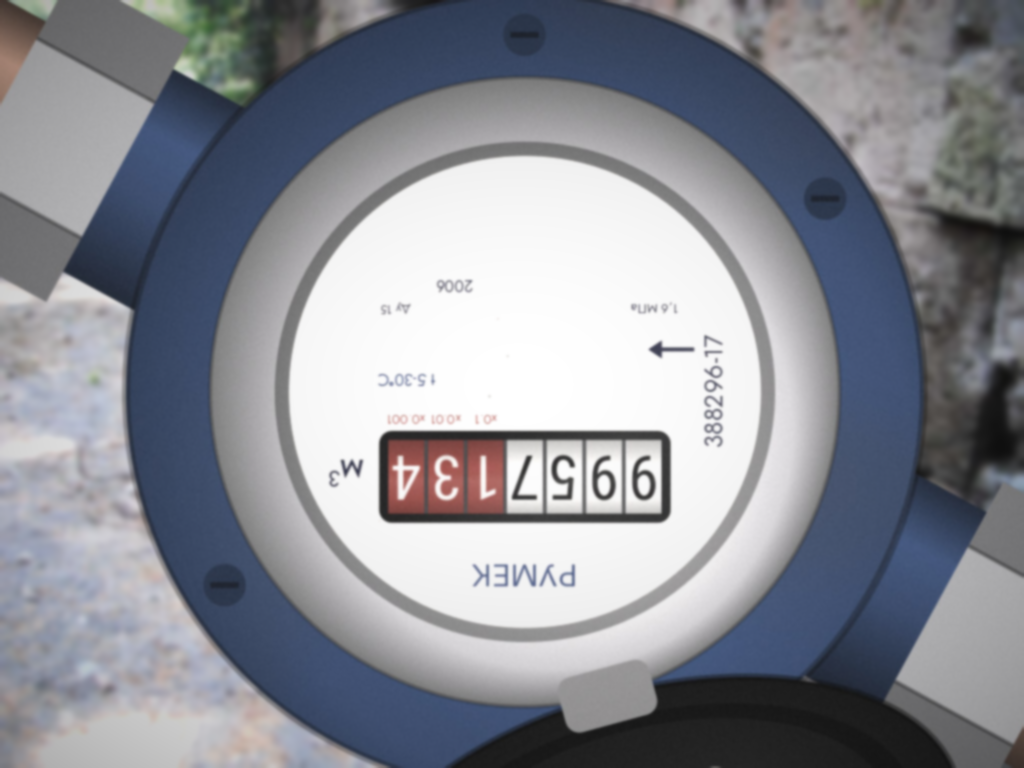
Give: 9957.134 m³
